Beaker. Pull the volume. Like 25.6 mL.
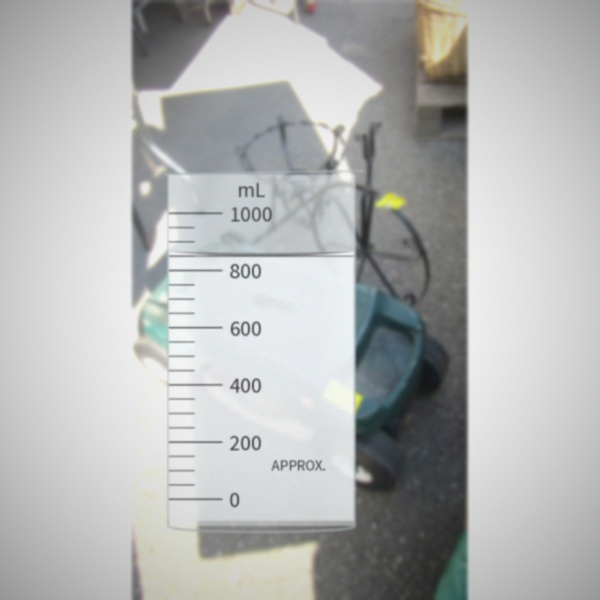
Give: 850 mL
